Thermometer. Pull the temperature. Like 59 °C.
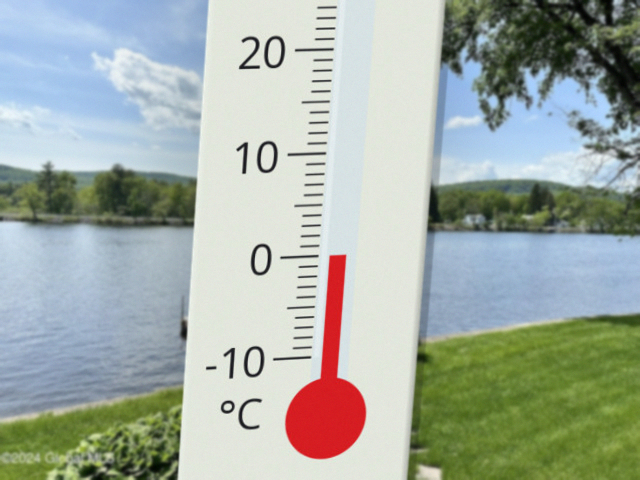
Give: 0 °C
